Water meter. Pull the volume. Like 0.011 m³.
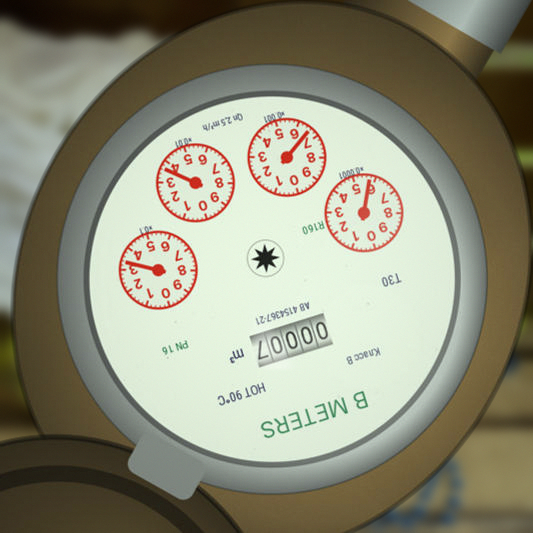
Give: 7.3365 m³
